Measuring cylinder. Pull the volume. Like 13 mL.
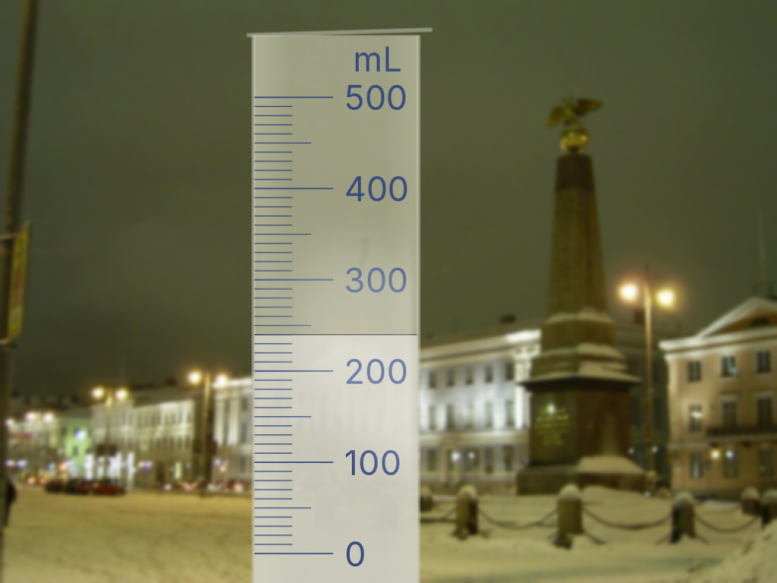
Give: 240 mL
